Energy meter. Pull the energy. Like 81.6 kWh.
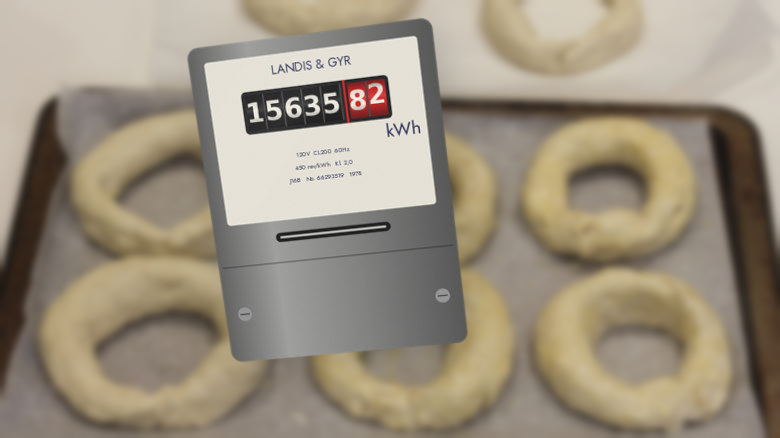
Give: 15635.82 kWh
